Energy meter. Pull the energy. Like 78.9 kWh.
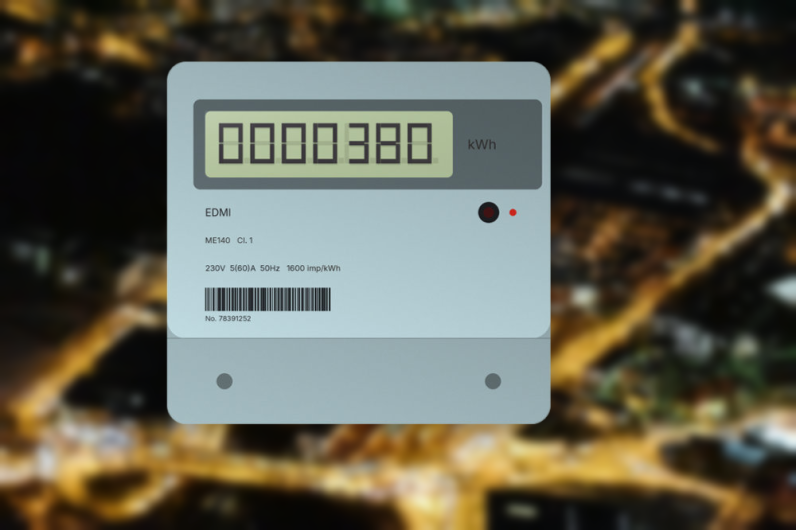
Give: 380 kWh
